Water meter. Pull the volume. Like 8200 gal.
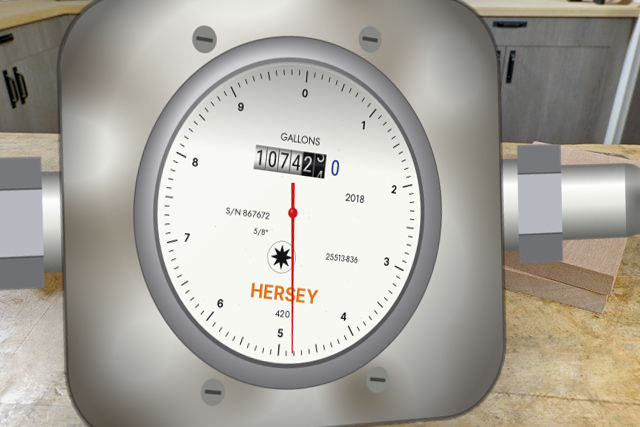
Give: 1074234.8 gal
